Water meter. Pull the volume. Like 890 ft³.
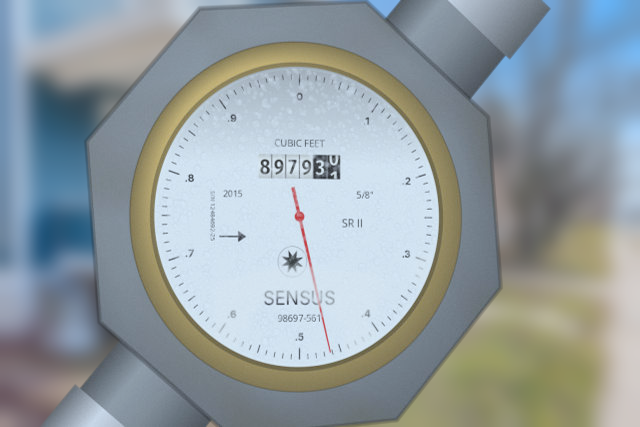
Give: 897930.46 ft³
